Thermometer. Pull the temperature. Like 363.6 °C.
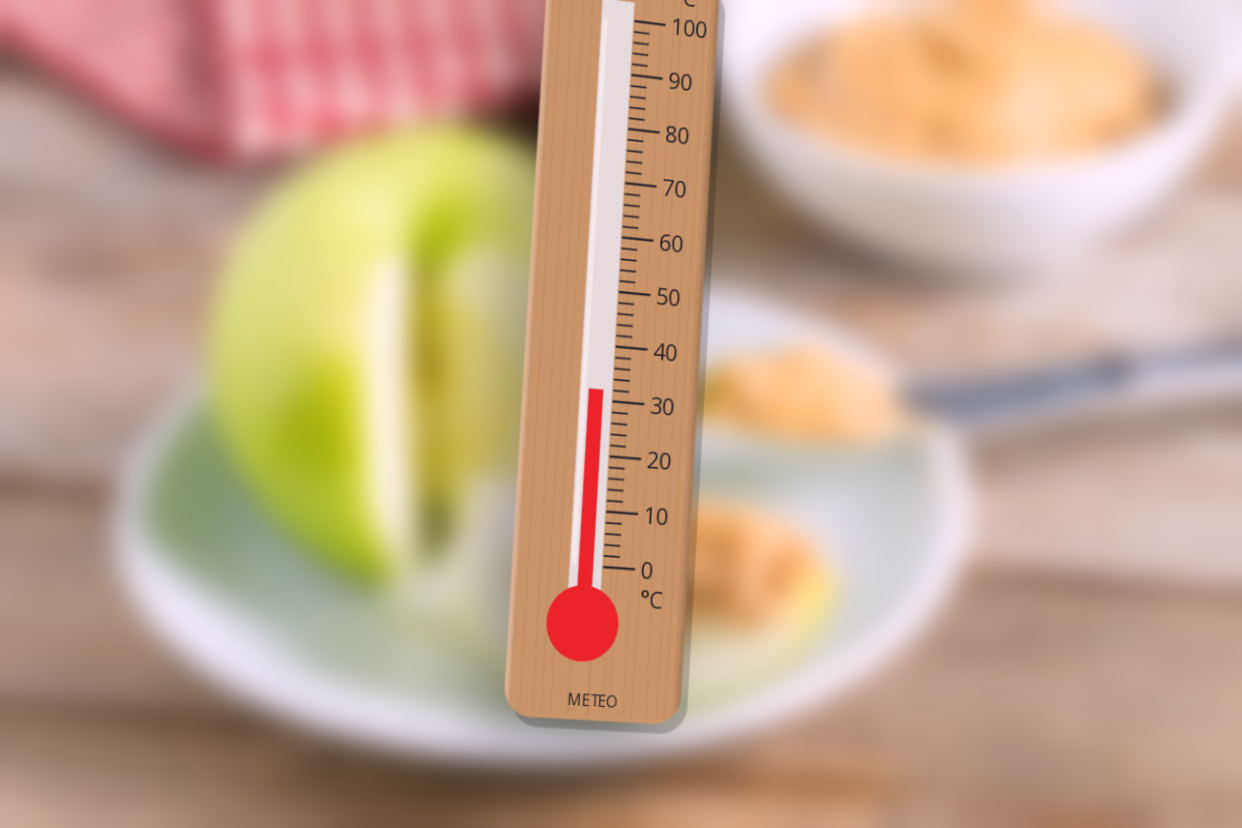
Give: 32 °C
